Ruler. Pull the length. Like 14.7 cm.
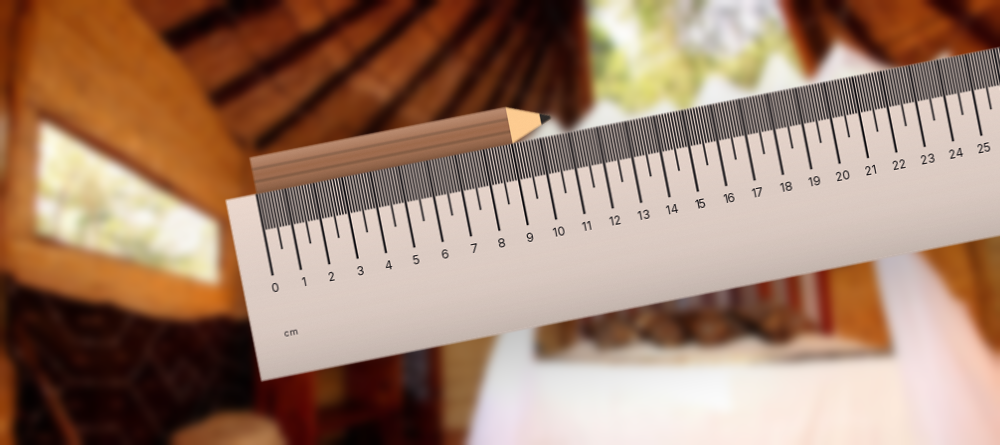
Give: 10.5 cm
